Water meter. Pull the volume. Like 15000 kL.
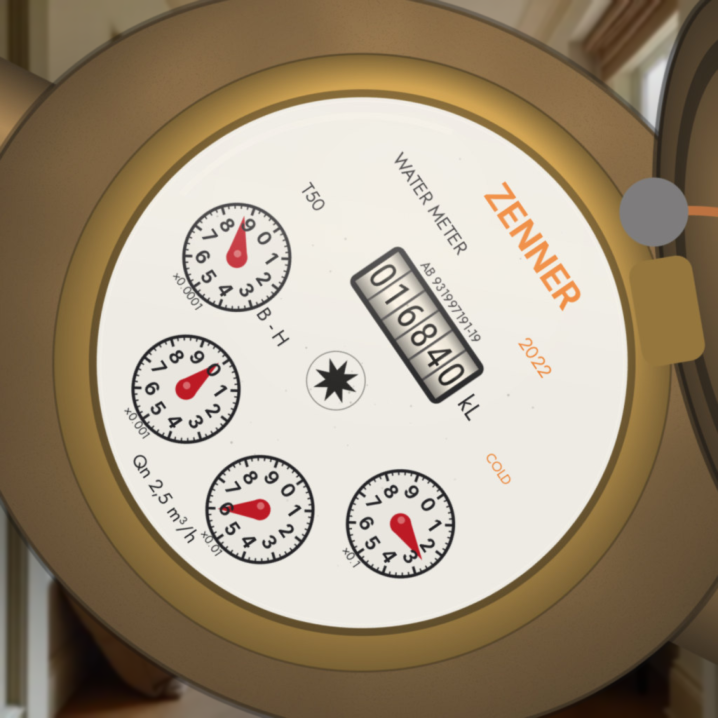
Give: 16840.2598 kL
